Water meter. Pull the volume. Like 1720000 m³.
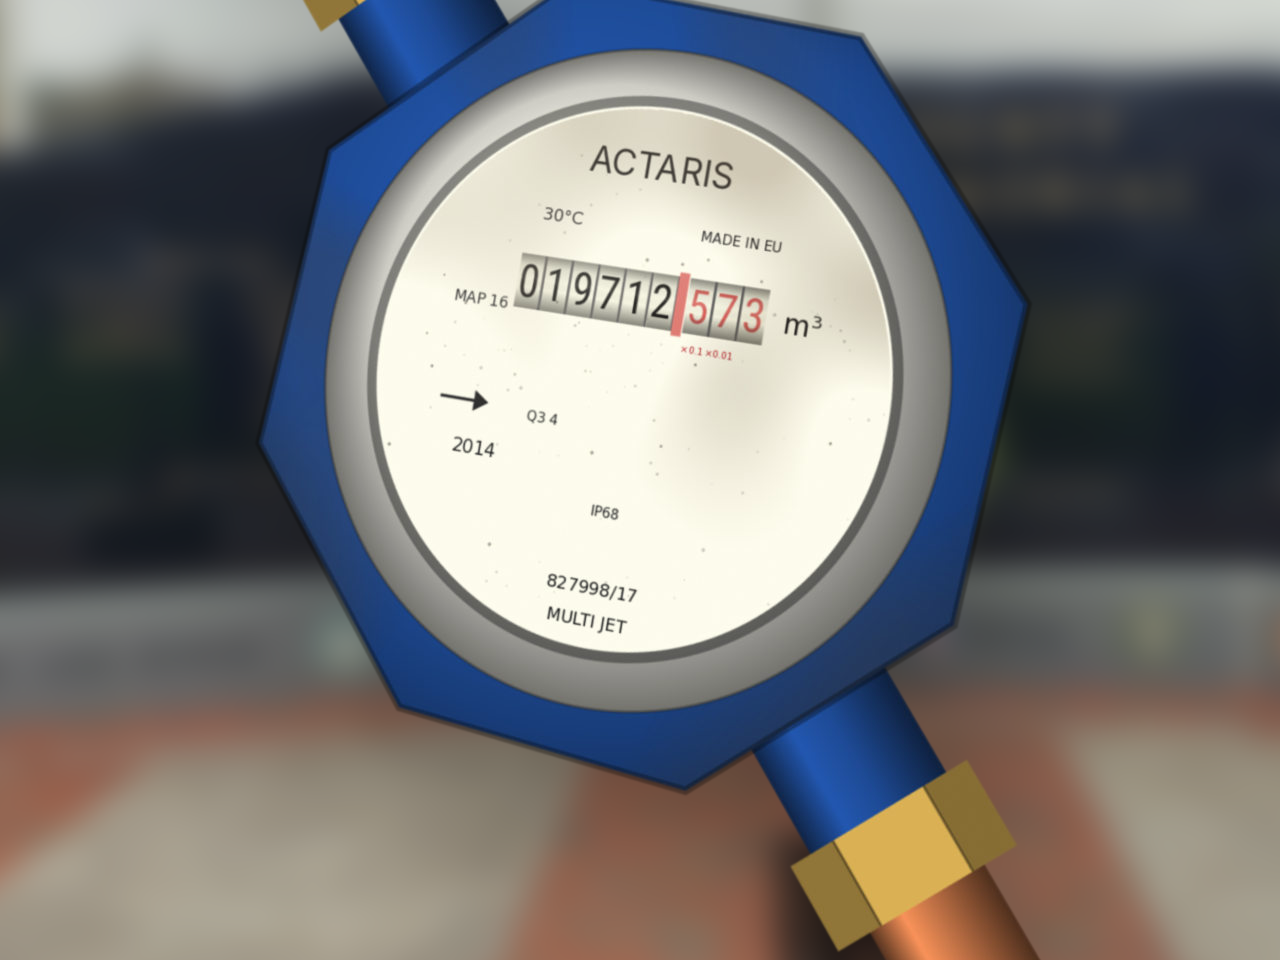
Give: 19712.573 m³
